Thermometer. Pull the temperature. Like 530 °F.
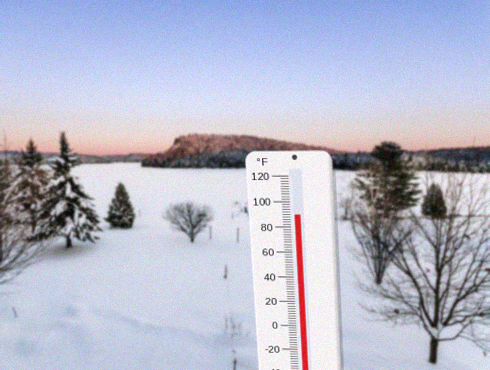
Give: 90 °F
